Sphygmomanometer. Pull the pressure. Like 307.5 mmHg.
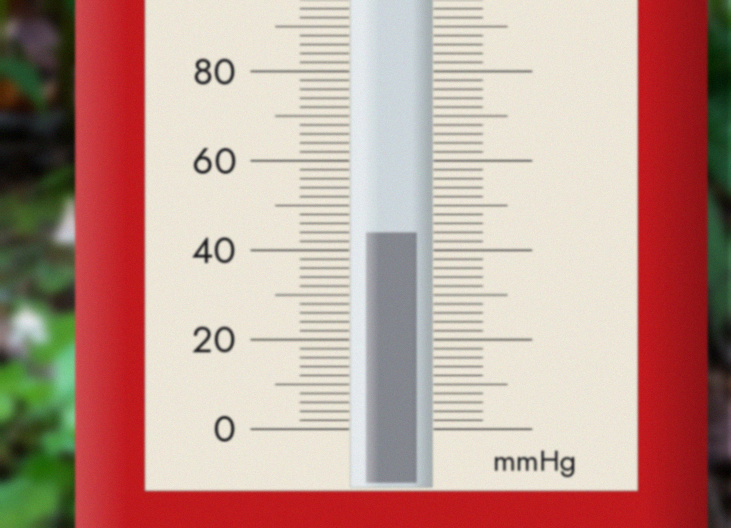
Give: 44 mmHg
